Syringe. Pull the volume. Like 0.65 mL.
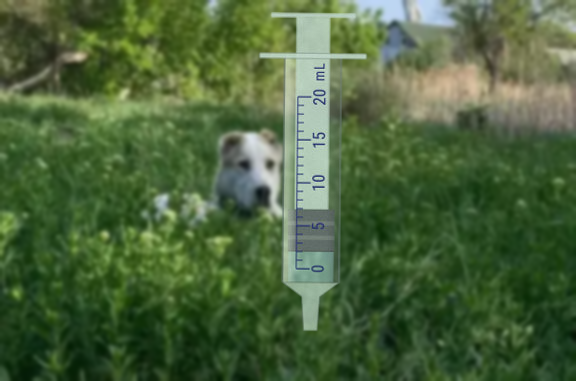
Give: 2 mL
